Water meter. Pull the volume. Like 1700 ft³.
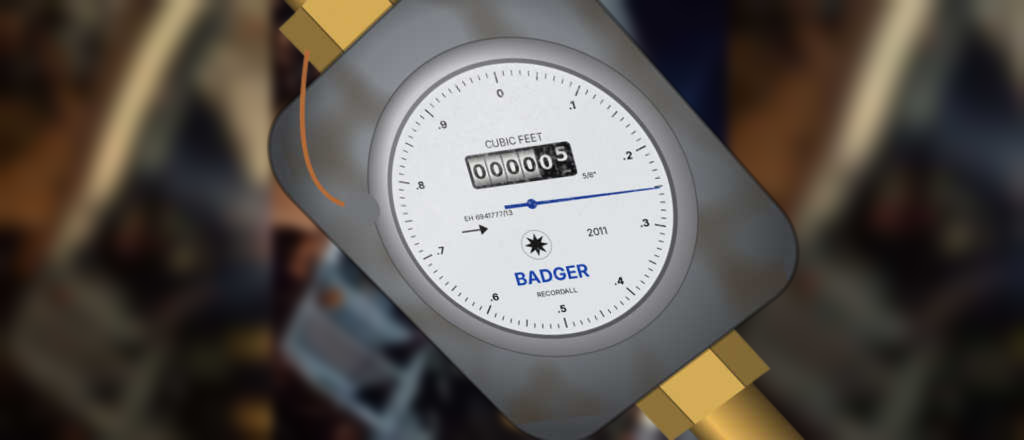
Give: 5.25 ft³
